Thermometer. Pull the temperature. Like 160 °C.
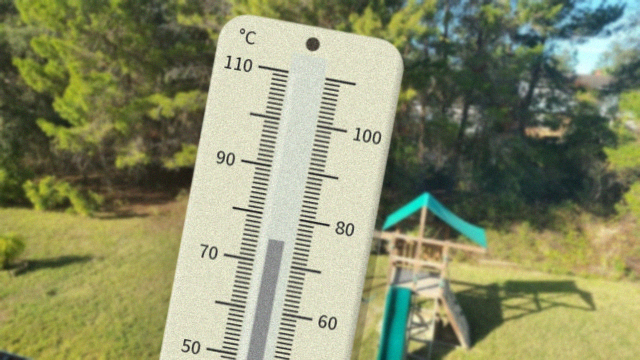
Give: 75 °C
